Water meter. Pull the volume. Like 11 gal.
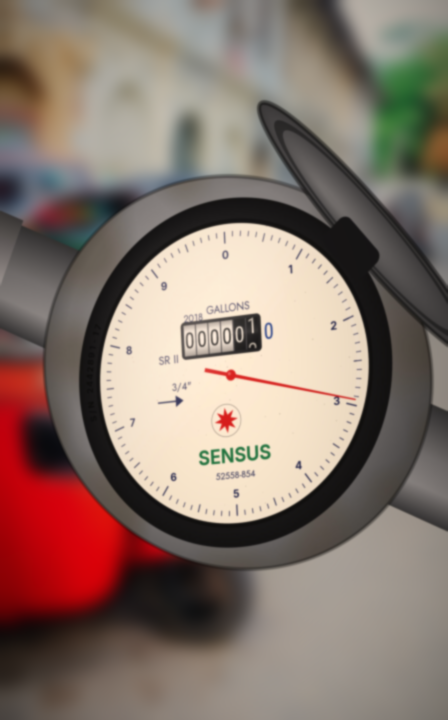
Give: 12.9 gal
